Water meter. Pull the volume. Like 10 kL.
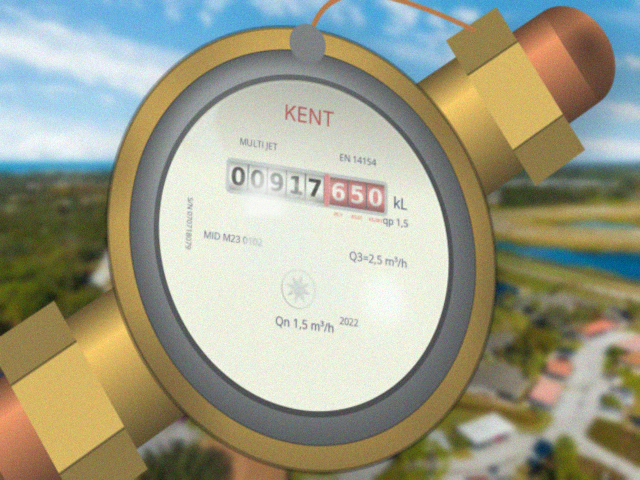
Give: 917.650 kL
